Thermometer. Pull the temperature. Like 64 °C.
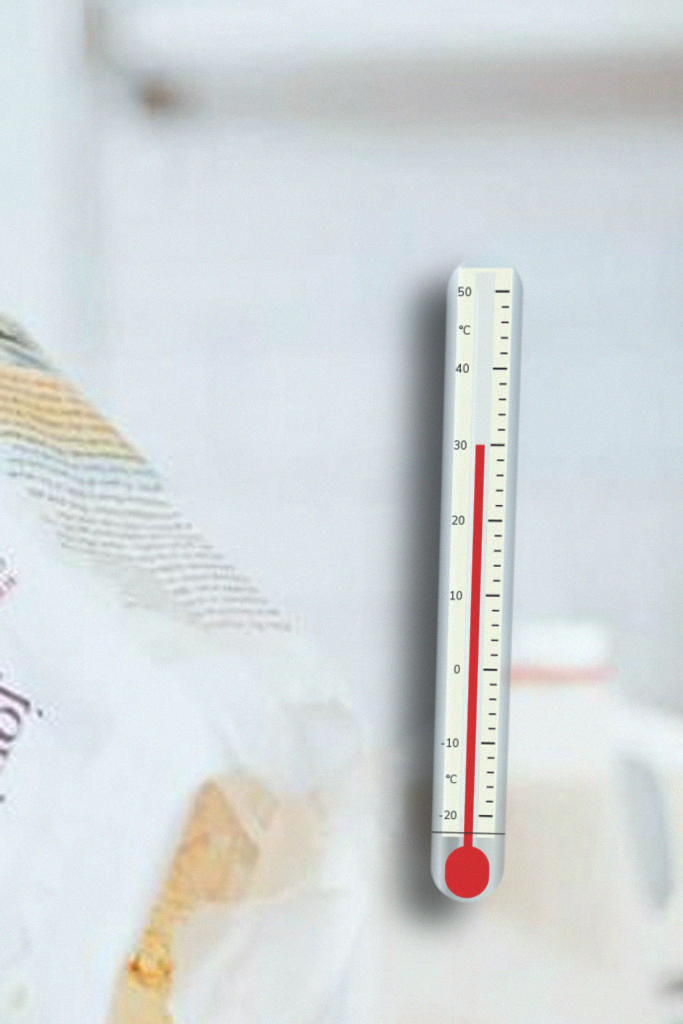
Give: 30 °C
